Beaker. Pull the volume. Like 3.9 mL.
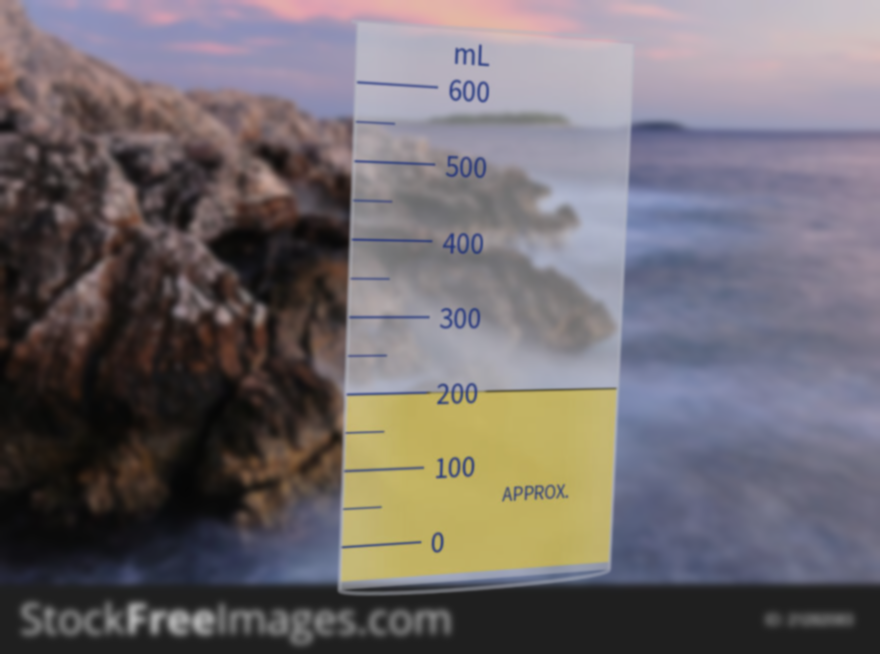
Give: 200 mL
